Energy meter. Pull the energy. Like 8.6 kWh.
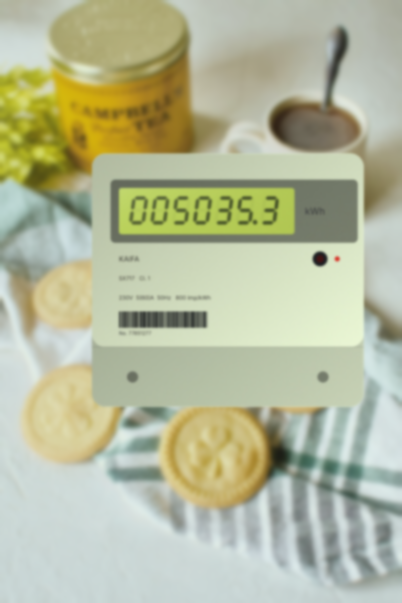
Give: 5035.3 kWh
